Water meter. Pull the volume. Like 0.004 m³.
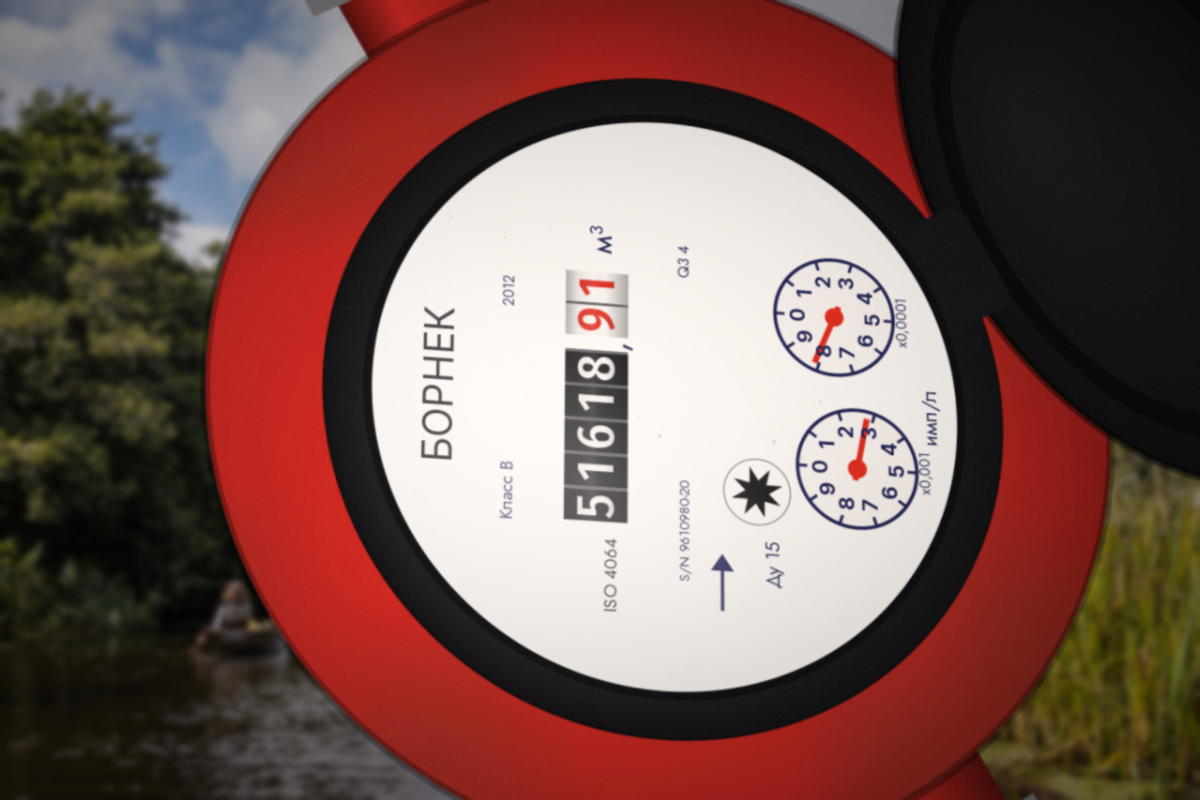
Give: 51618.9128 m³
